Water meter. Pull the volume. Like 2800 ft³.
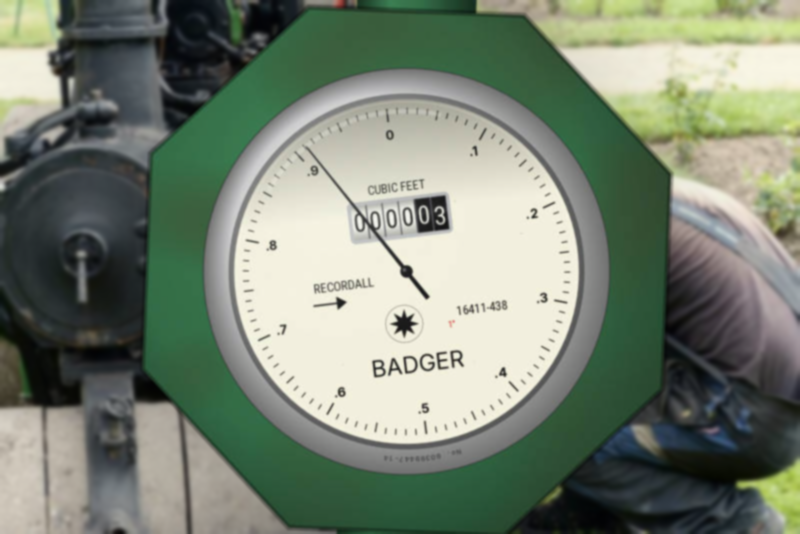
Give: 2.91 ft³
